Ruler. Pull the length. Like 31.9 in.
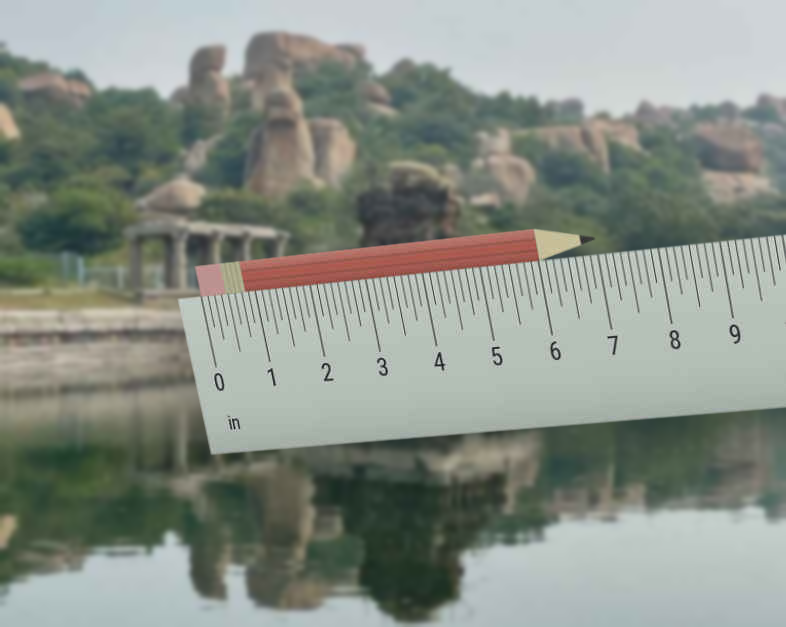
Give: 7 in
